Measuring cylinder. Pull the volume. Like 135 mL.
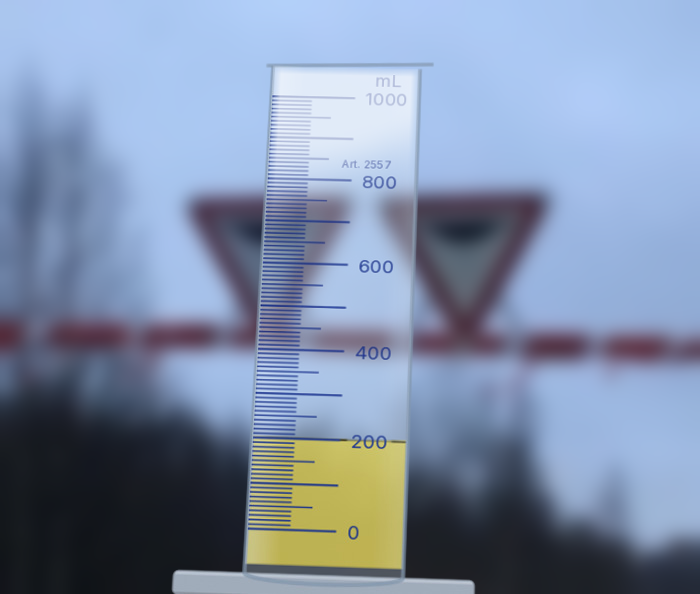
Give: 200 mL
